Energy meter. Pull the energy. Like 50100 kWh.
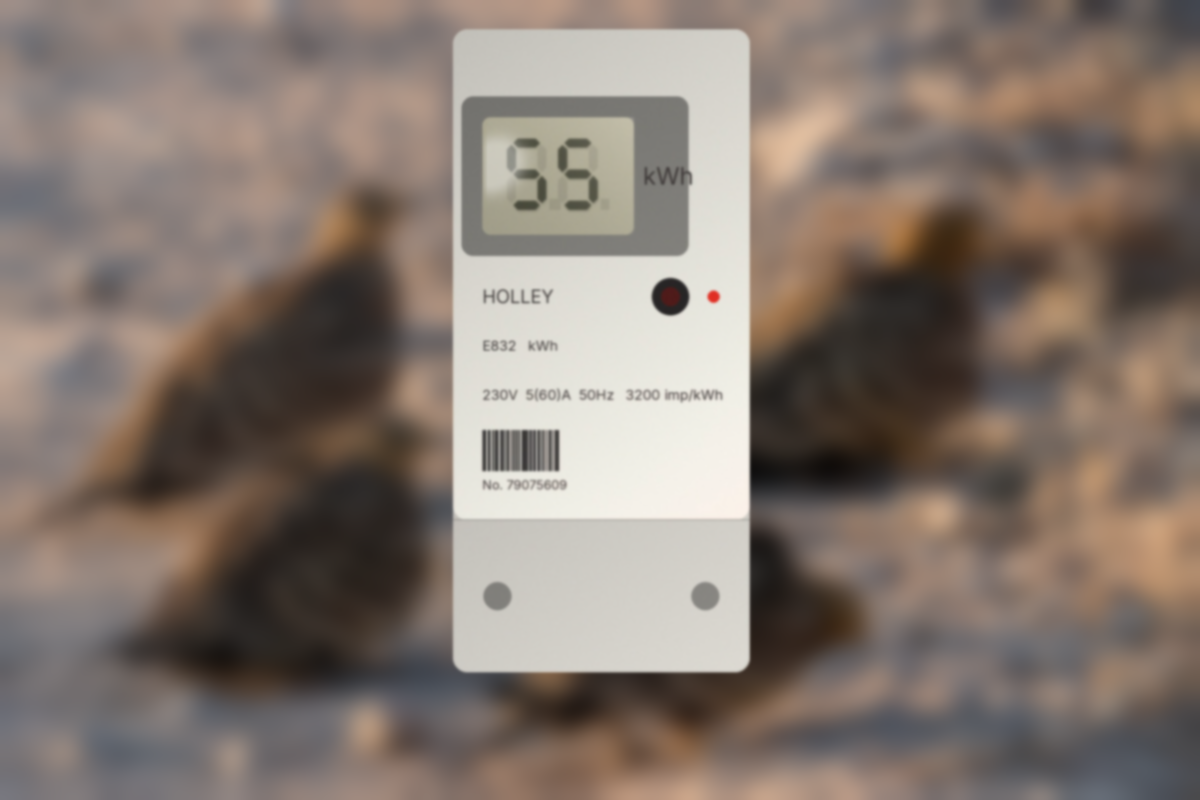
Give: 55 kWh
